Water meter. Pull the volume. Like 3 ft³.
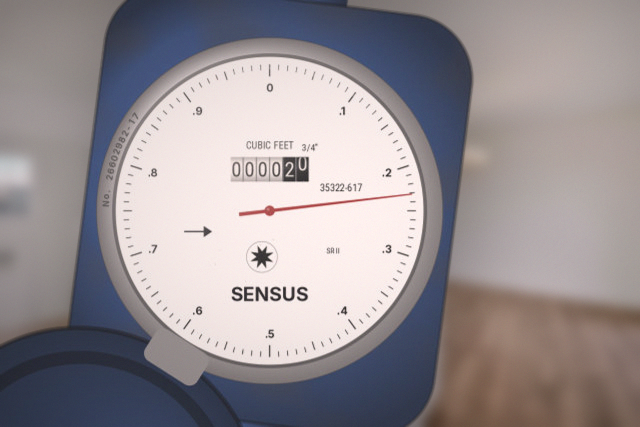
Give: 20.23 ft³
